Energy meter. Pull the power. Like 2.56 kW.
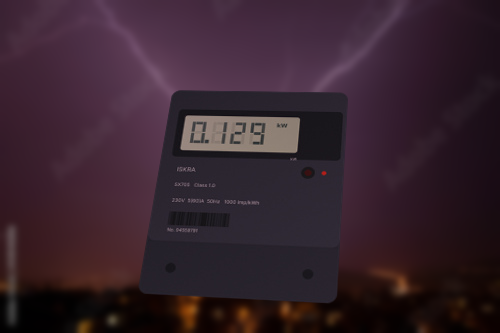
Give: 0.129 kW
